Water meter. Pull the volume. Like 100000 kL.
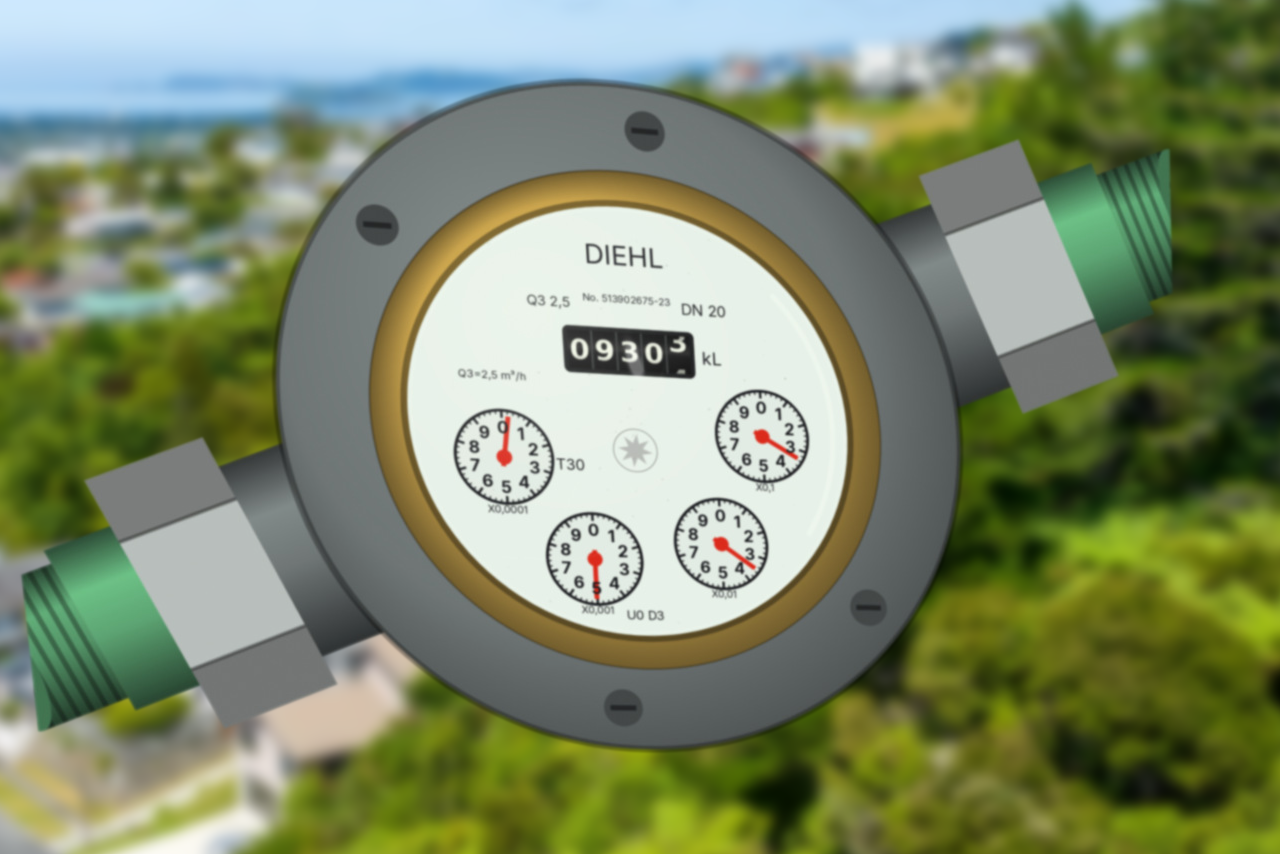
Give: 9303.3350 kL
